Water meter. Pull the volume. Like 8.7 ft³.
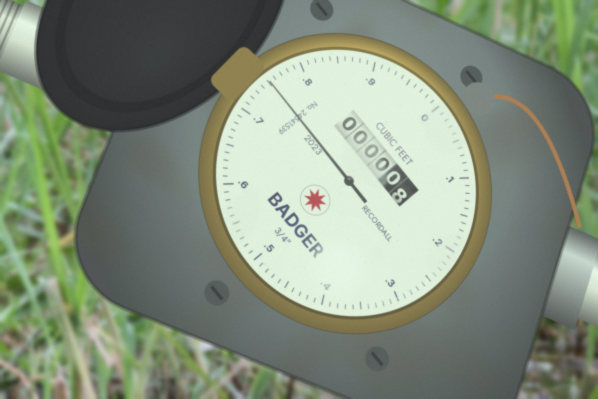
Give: 7.75 ft³
